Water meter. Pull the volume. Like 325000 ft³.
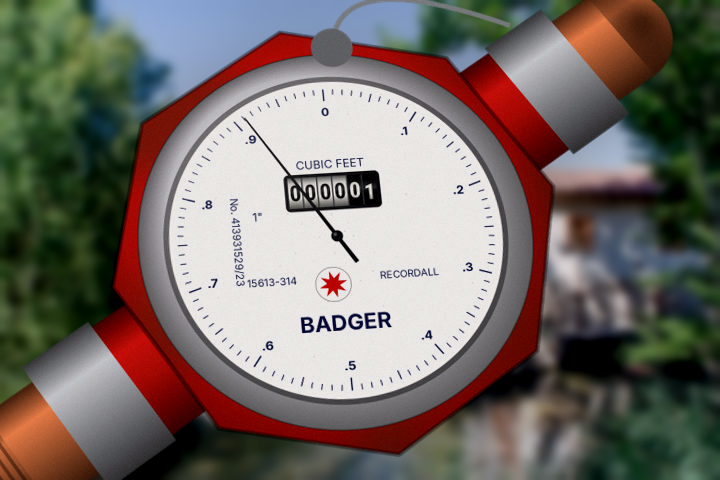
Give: 0.91 ft³
